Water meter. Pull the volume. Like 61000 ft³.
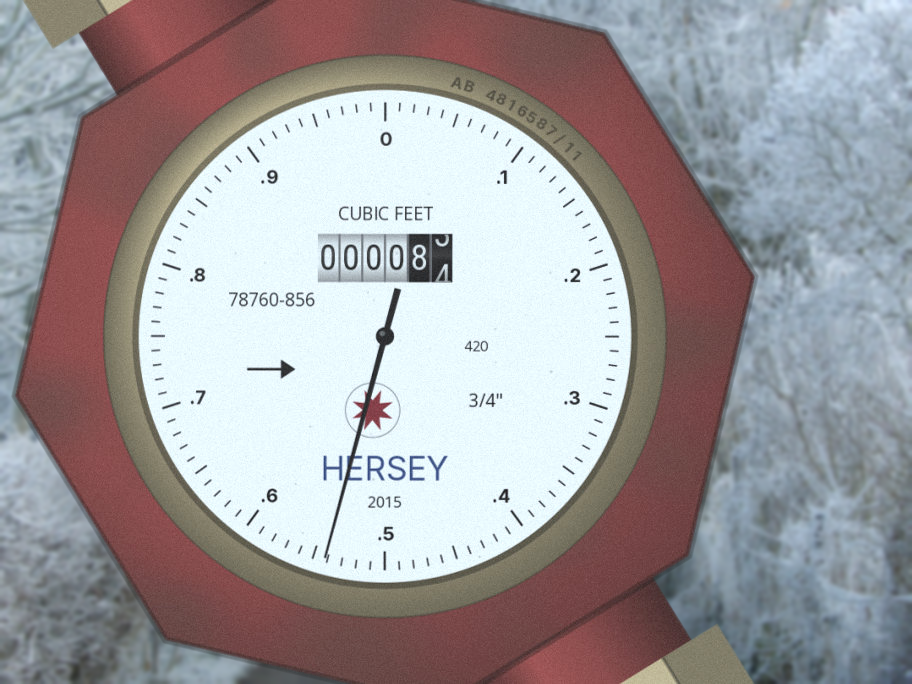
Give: 83.54 ft³
